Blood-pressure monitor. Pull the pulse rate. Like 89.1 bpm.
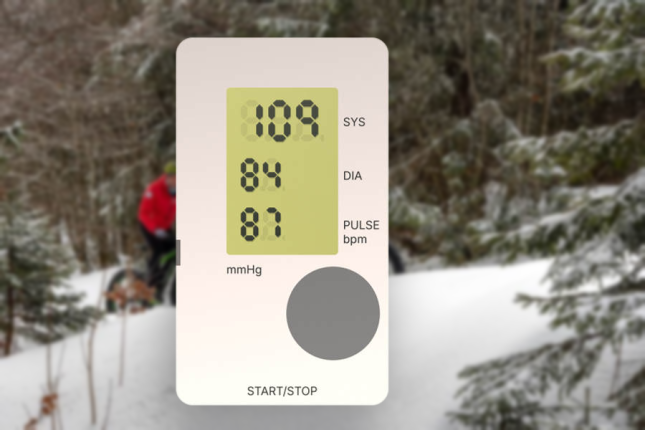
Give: 87 bpm
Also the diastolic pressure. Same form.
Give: 84 mmHg
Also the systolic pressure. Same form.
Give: 109 mmHg
